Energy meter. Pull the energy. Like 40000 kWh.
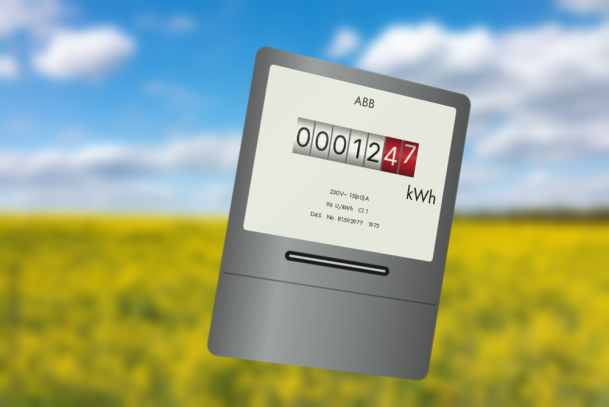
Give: 12.47 kWh
